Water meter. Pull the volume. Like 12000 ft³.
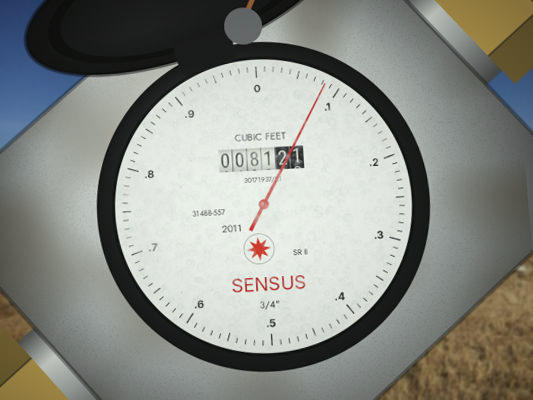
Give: 8121.08 ft³
